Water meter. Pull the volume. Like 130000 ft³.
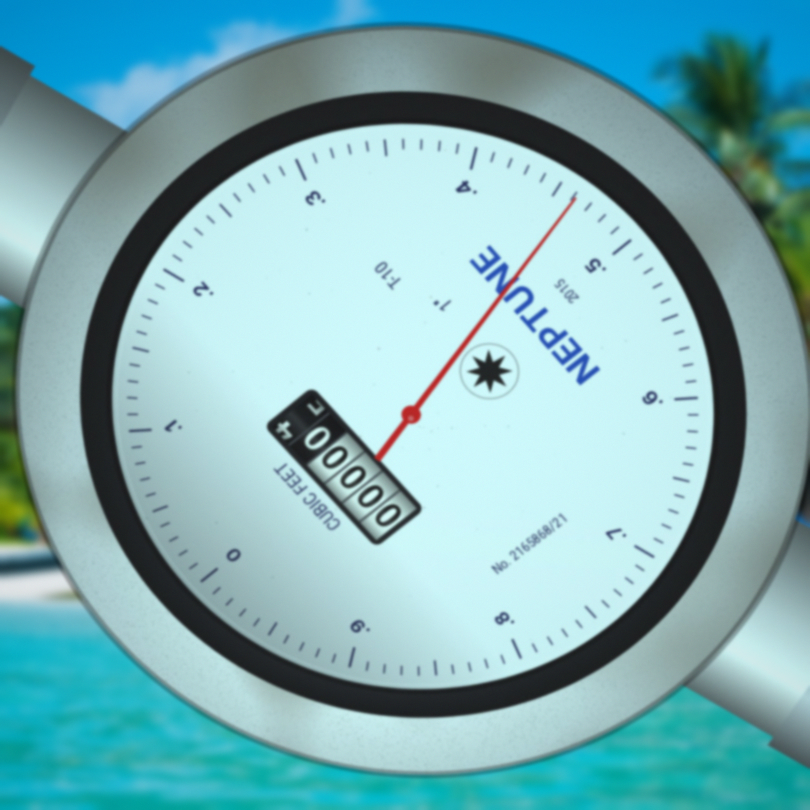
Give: 4.46 ft³
